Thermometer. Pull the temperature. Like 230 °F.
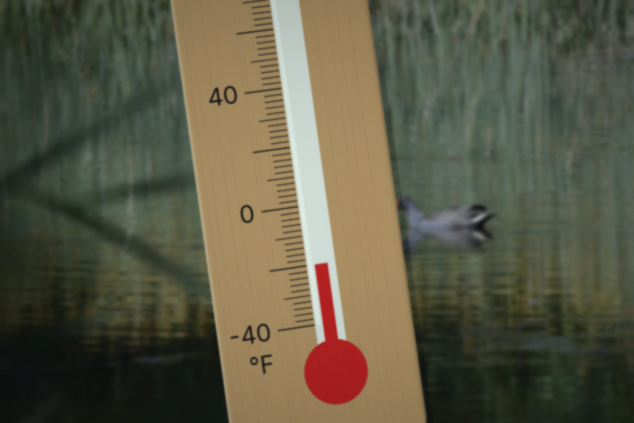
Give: -20 °F
